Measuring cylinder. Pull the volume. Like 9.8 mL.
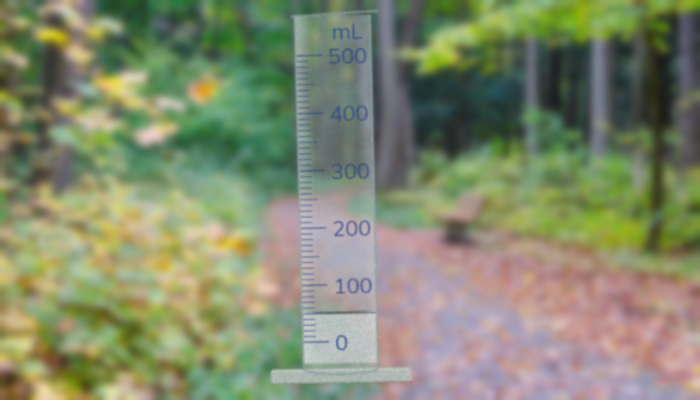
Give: 50 mL
